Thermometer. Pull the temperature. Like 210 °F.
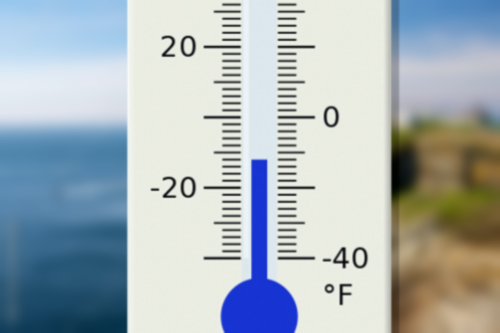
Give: -12 °F
